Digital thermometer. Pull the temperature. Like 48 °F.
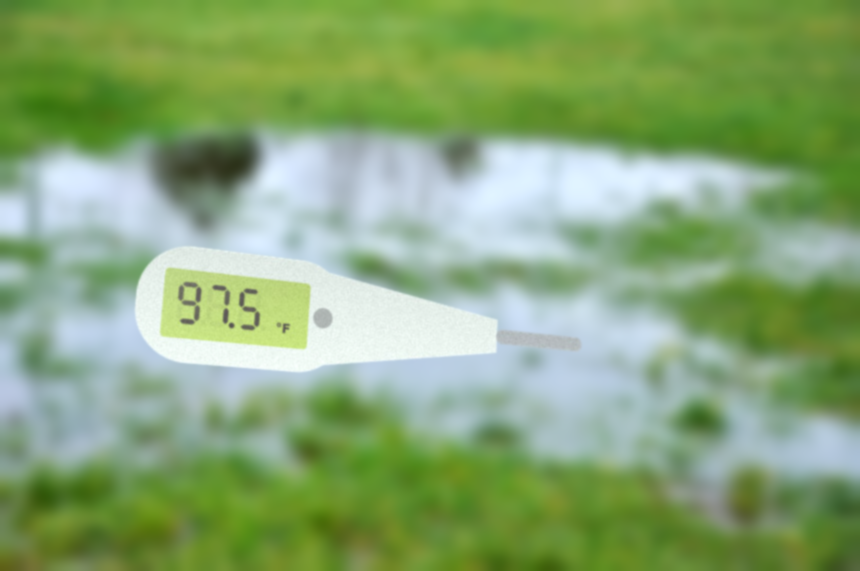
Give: 97.5 °F
